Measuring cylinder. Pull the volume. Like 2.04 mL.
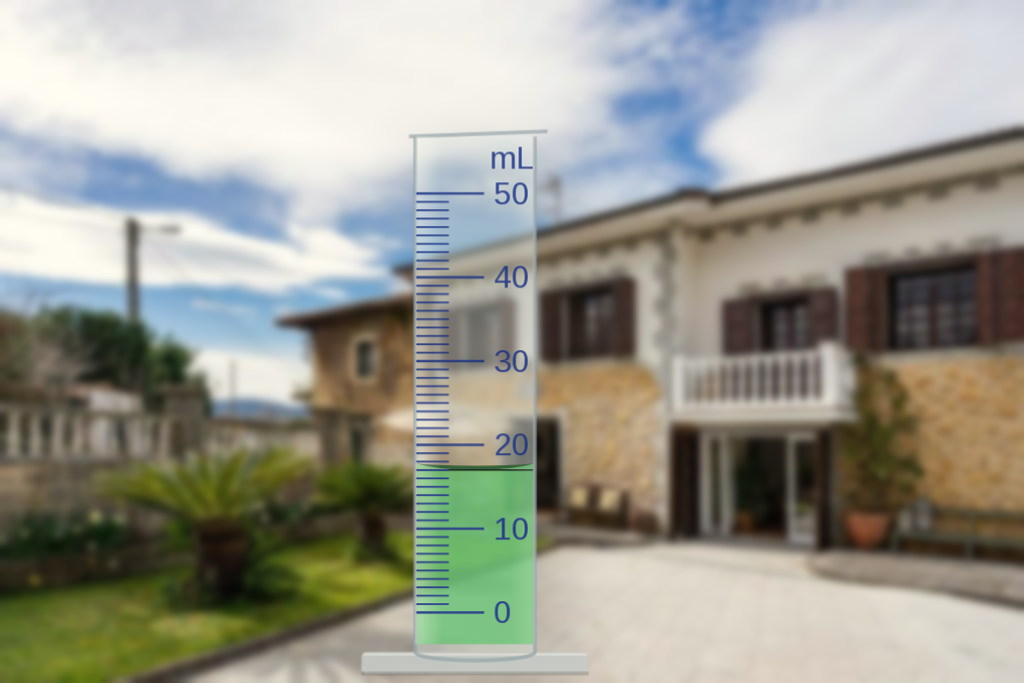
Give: 17 mL
